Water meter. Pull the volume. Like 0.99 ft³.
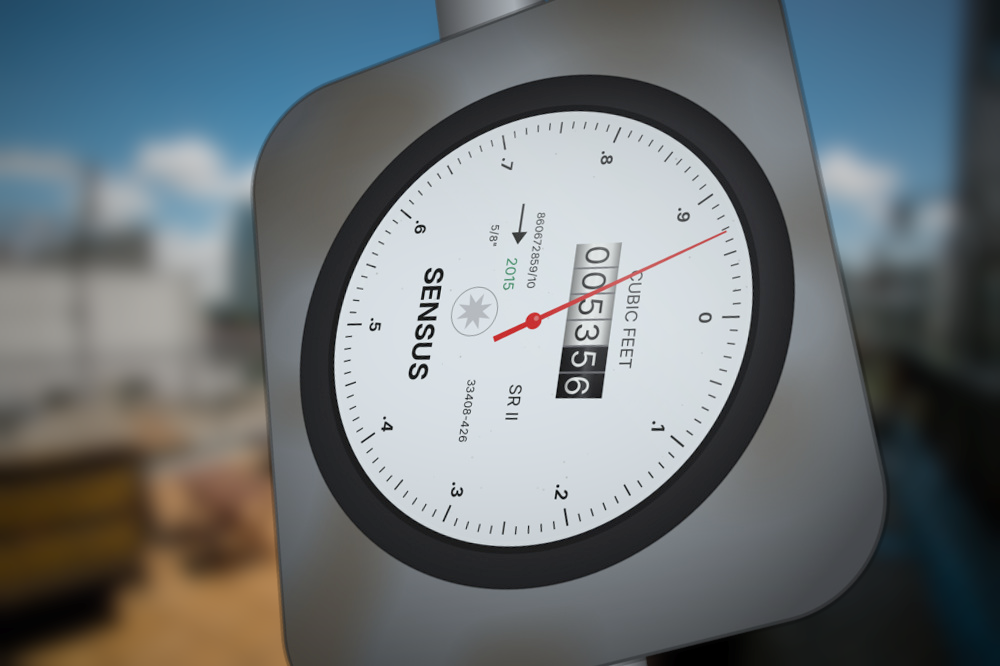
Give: 5355.93 ft³
